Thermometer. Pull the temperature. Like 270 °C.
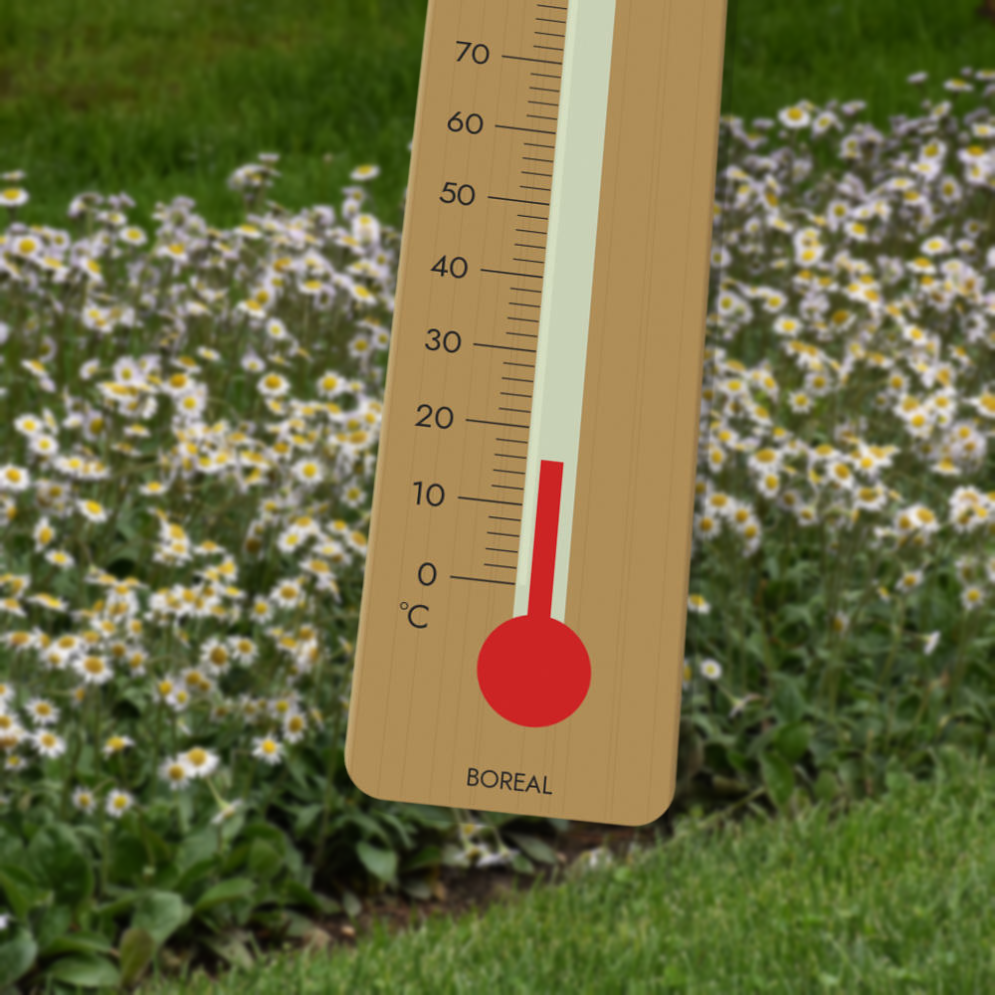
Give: 16 °C
